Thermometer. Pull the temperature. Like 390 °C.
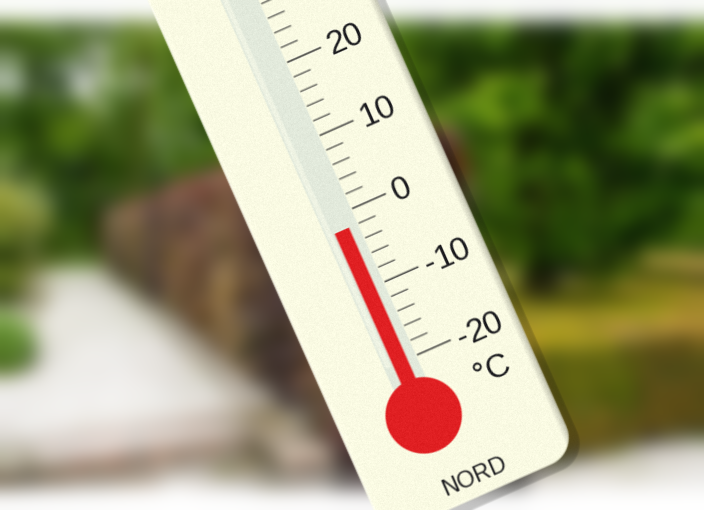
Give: -2 °C
